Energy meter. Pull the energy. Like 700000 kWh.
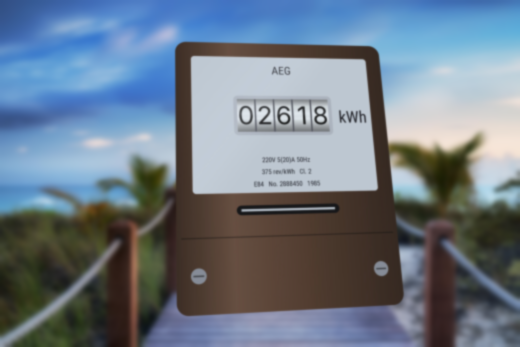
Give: 2618 kWh
